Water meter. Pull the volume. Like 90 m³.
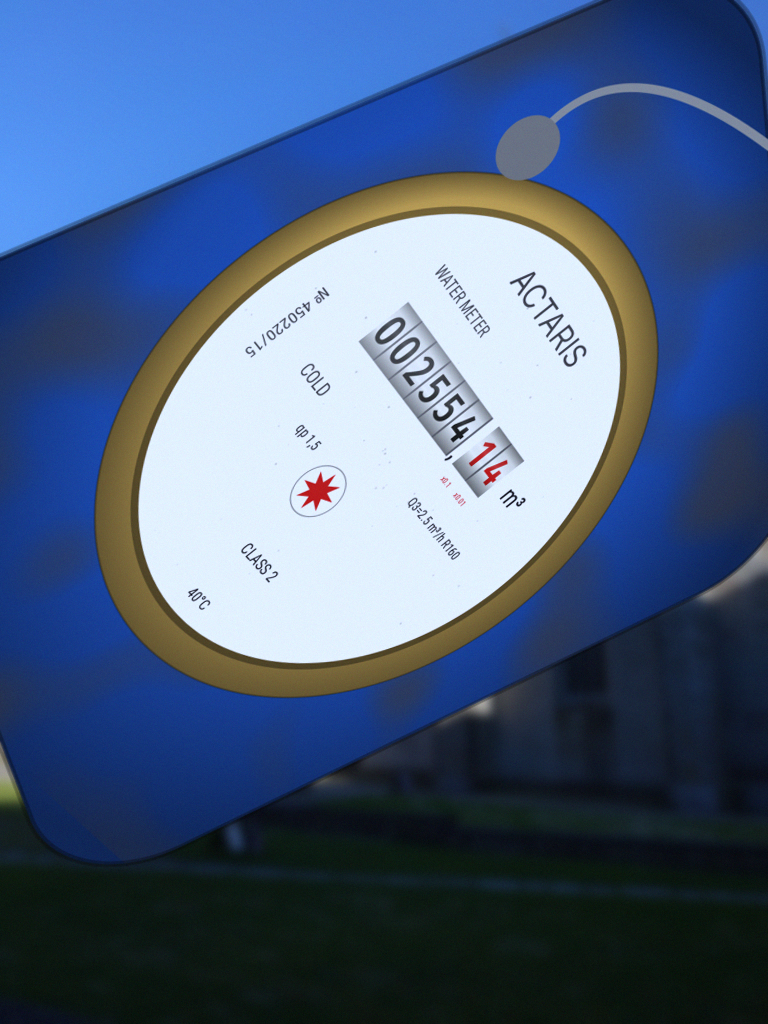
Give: 2554.14 m³
